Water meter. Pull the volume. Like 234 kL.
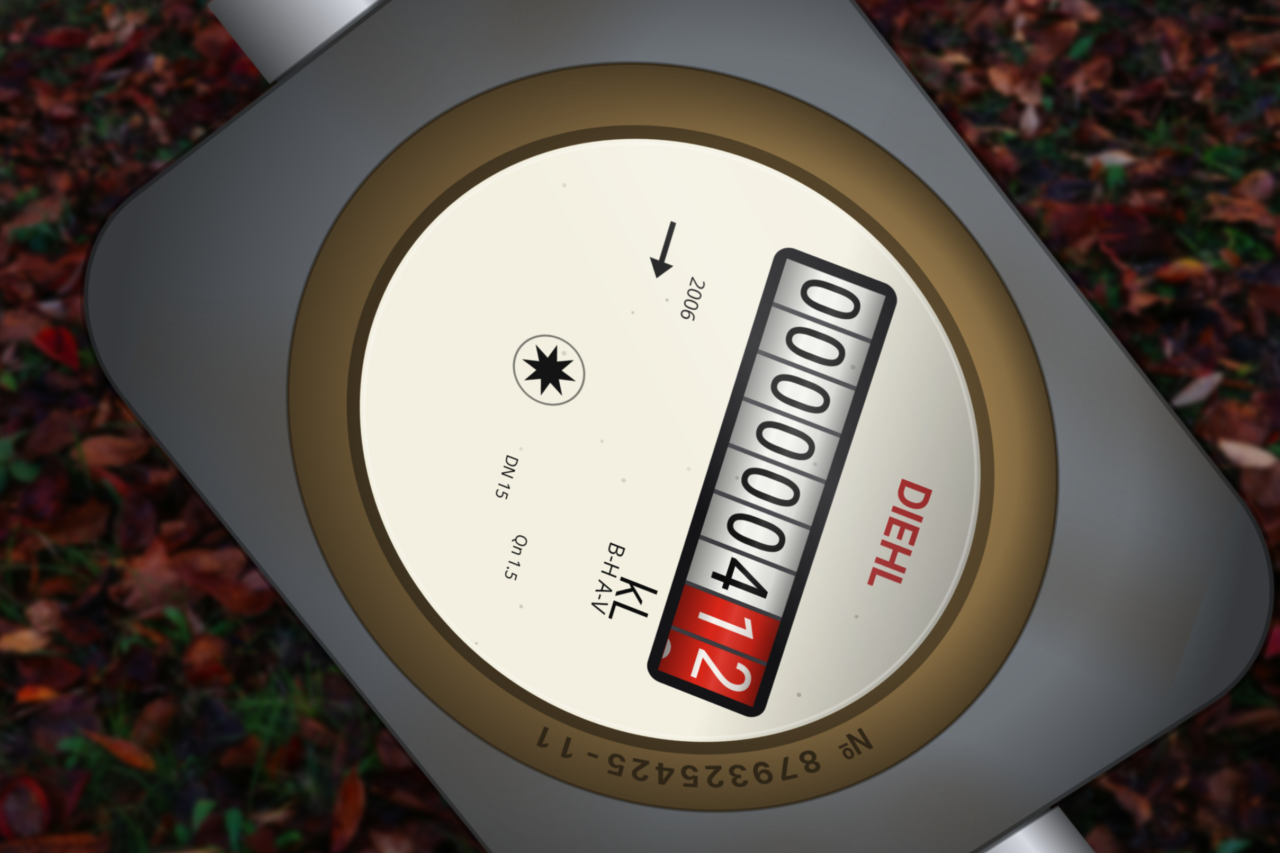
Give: 4.12 kL
